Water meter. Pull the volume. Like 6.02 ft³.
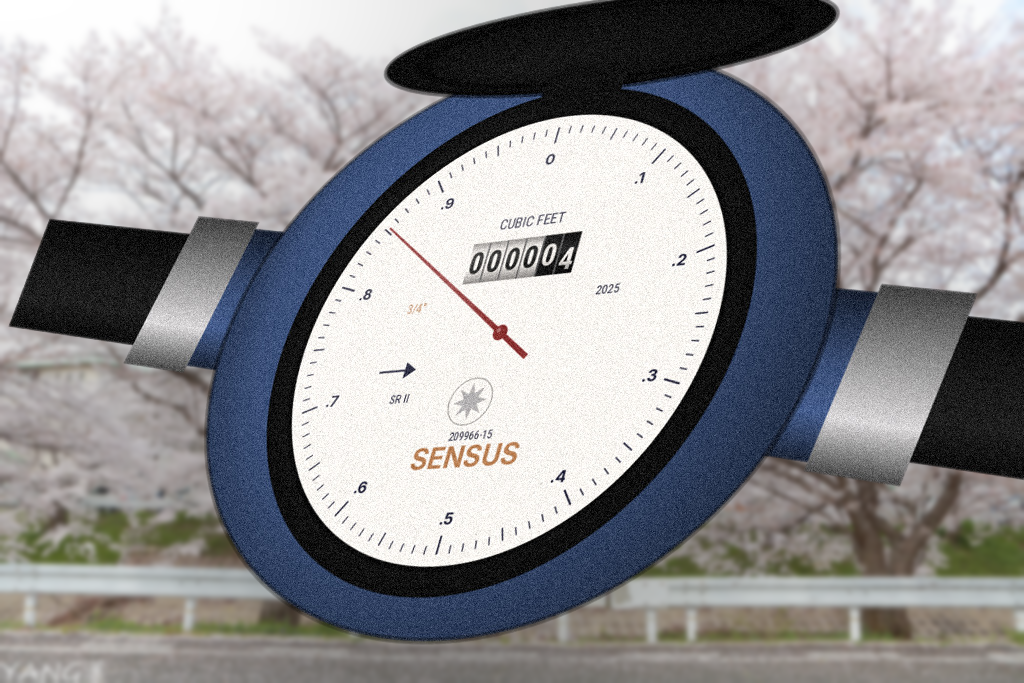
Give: 3.85 ft³
